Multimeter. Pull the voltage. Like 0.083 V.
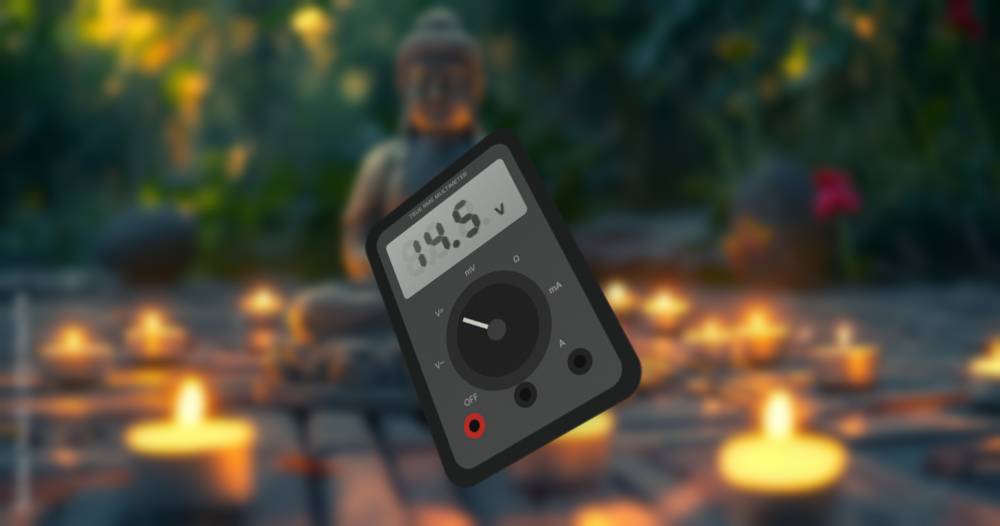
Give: 14.5 V
